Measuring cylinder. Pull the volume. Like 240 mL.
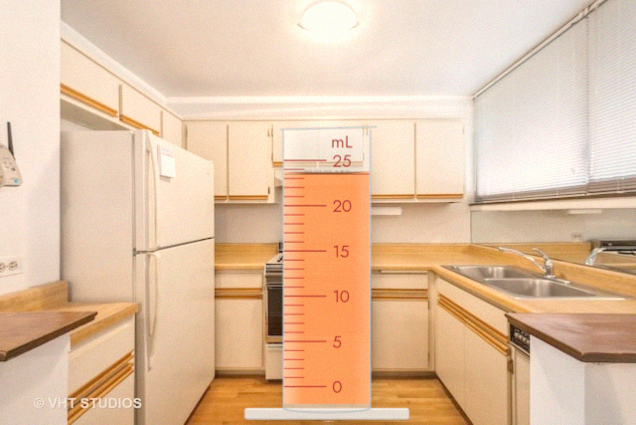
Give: 23.5 mL
